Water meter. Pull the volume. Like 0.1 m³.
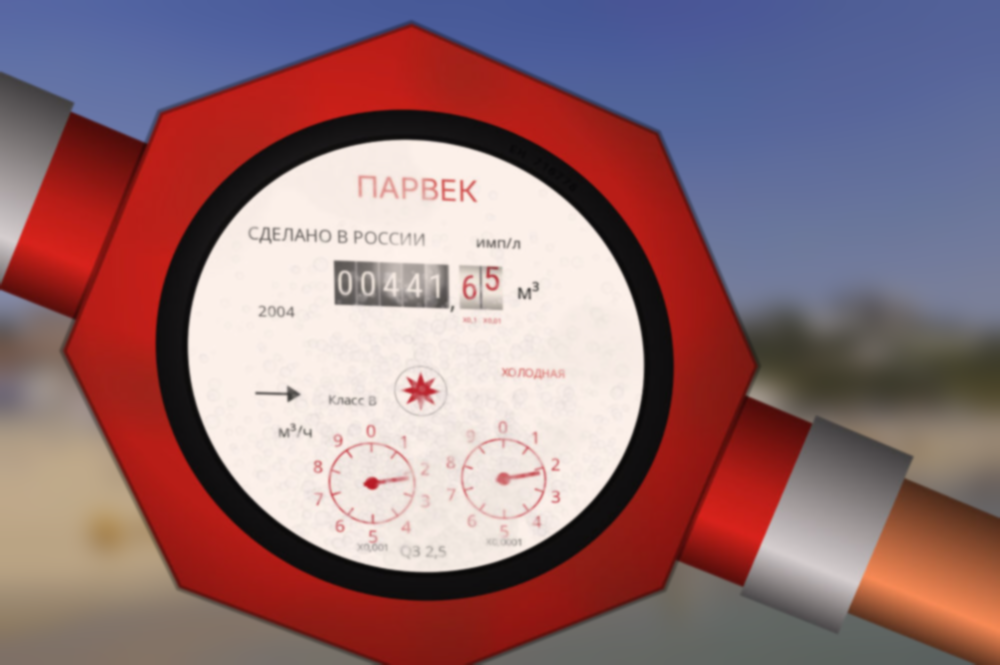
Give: 441.6522 m³
